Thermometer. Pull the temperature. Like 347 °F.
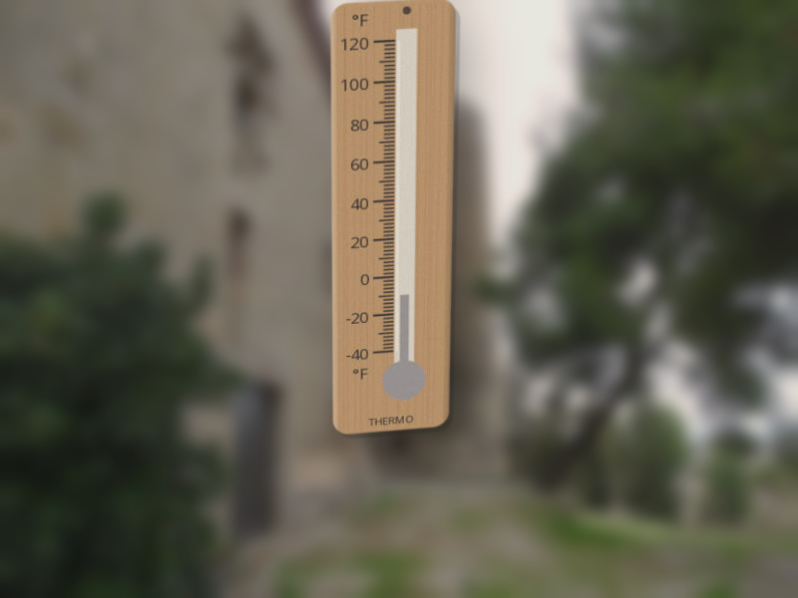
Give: -10 °F
